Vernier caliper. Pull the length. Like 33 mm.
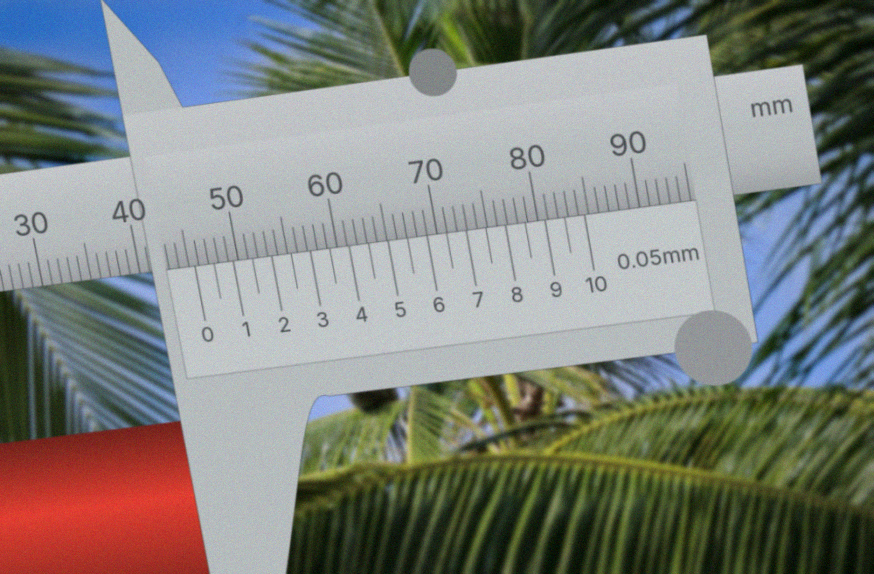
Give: 45.6 mm
